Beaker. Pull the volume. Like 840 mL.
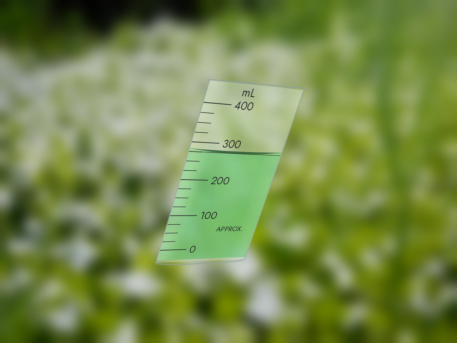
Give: 275 mL
